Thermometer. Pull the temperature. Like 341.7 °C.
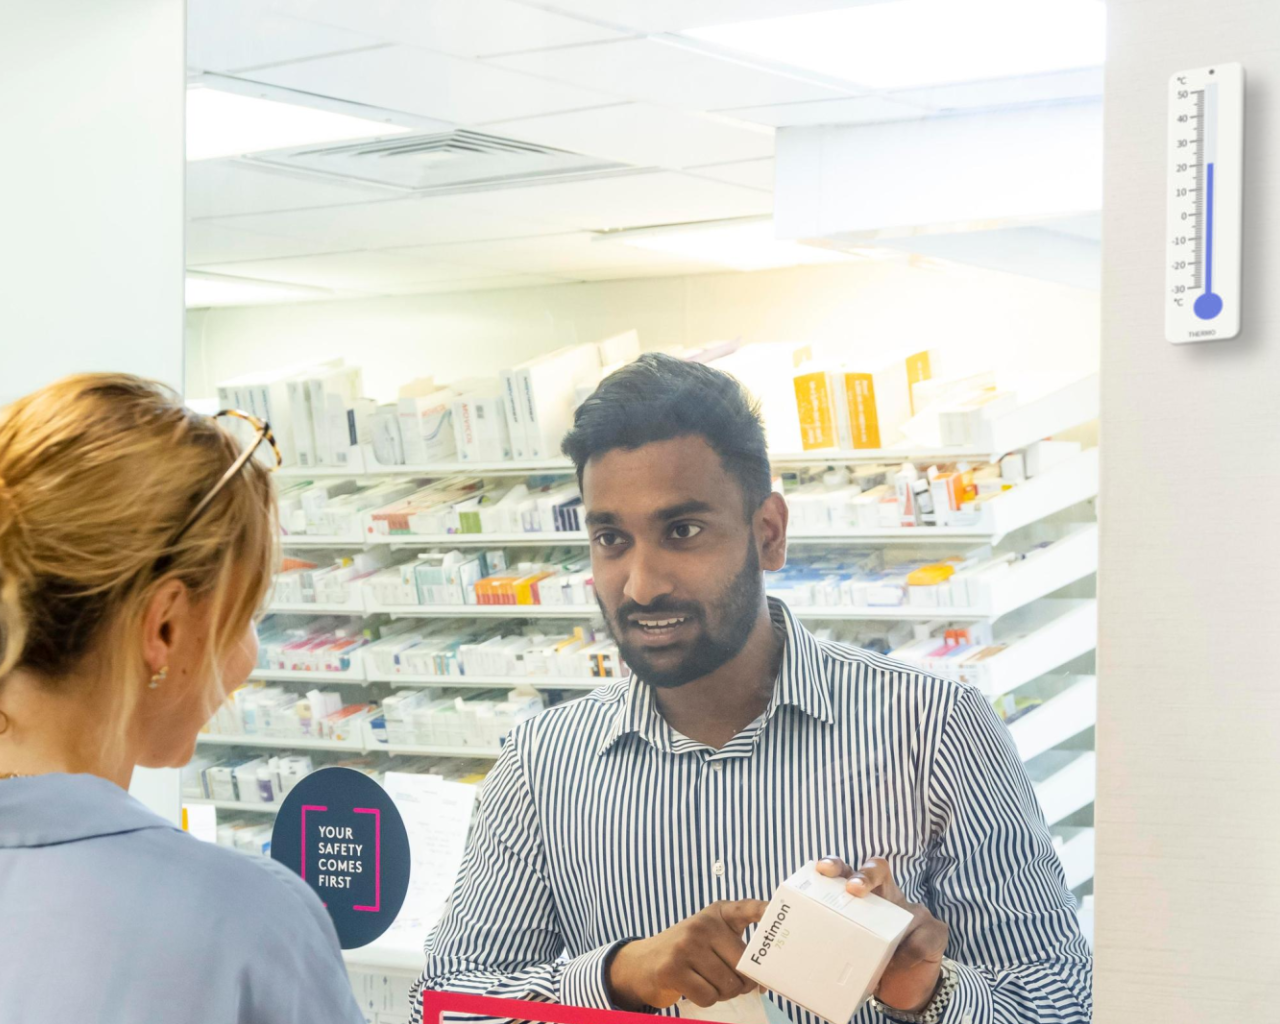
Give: 20 °C
